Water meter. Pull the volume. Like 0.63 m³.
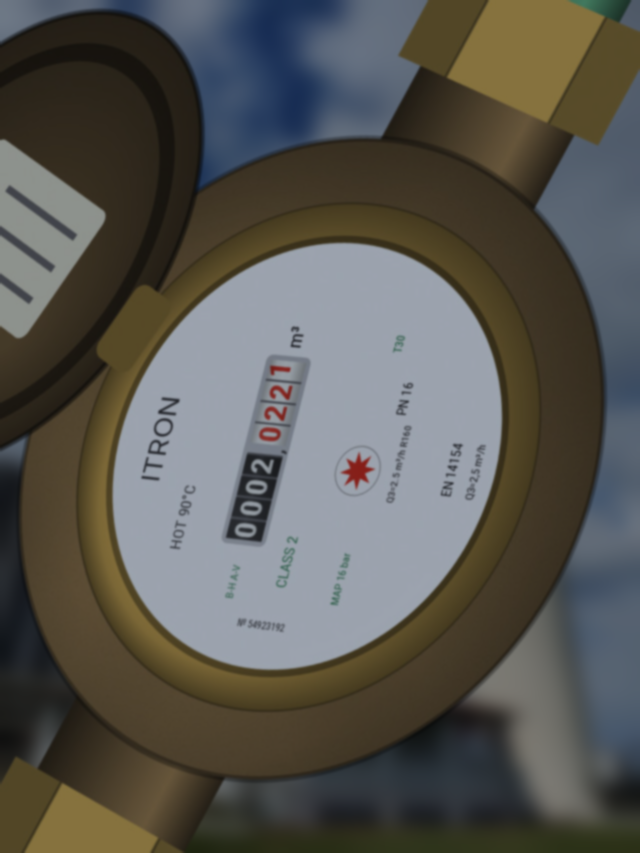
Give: 2.0221 m³
